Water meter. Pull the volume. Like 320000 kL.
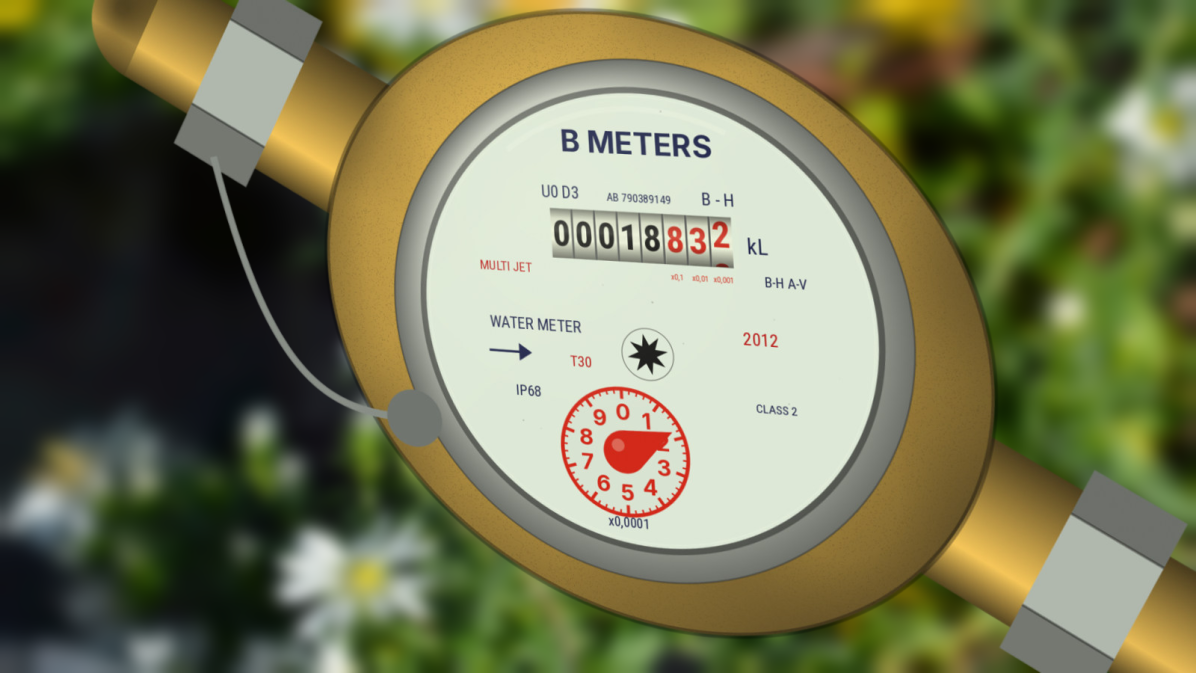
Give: 18.8321 kL
